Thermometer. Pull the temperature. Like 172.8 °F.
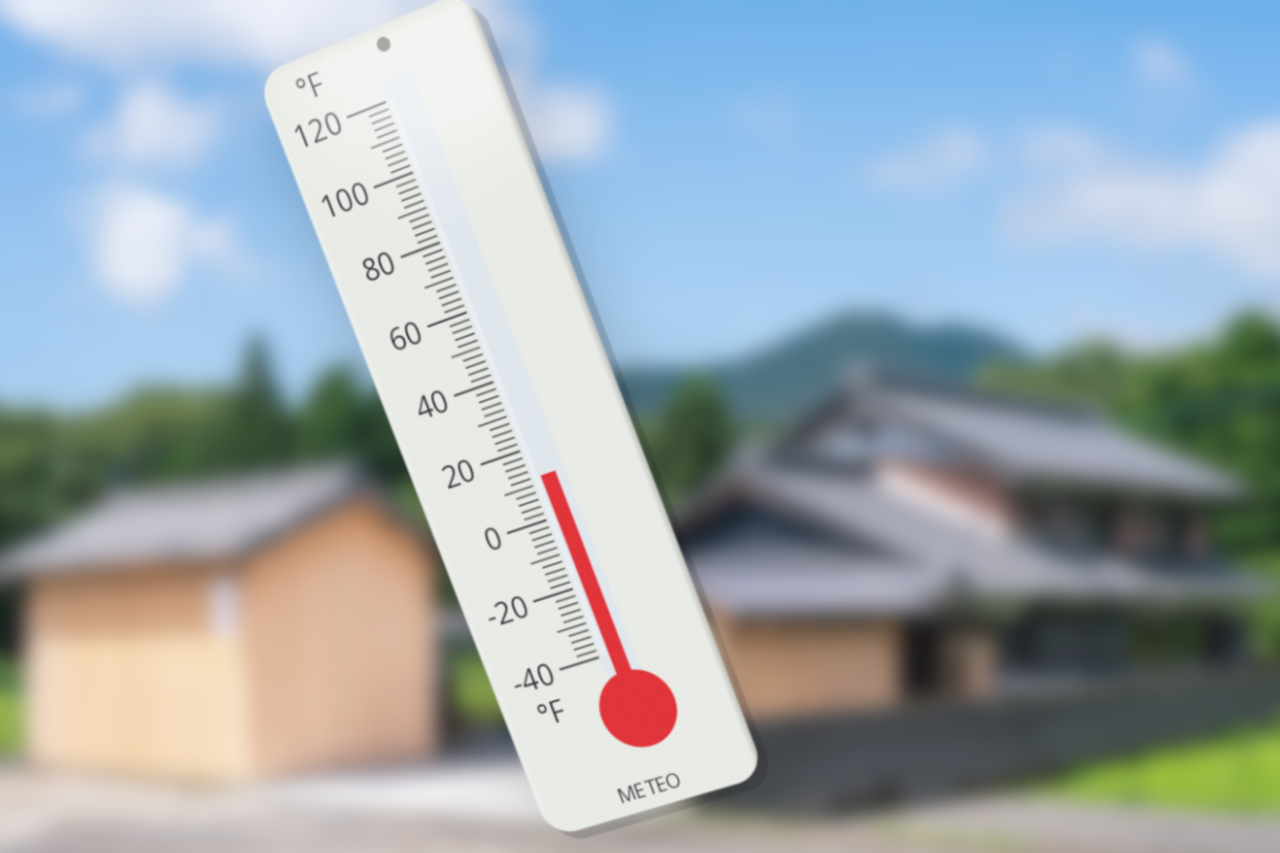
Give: 12 °F
